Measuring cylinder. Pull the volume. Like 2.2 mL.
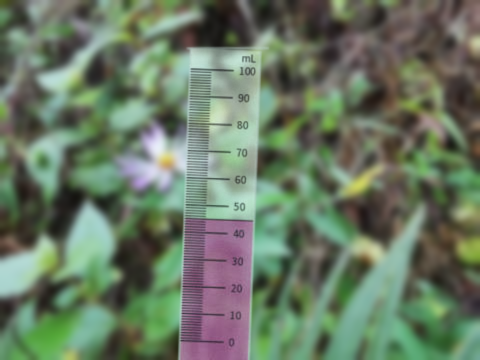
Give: 45 mL
